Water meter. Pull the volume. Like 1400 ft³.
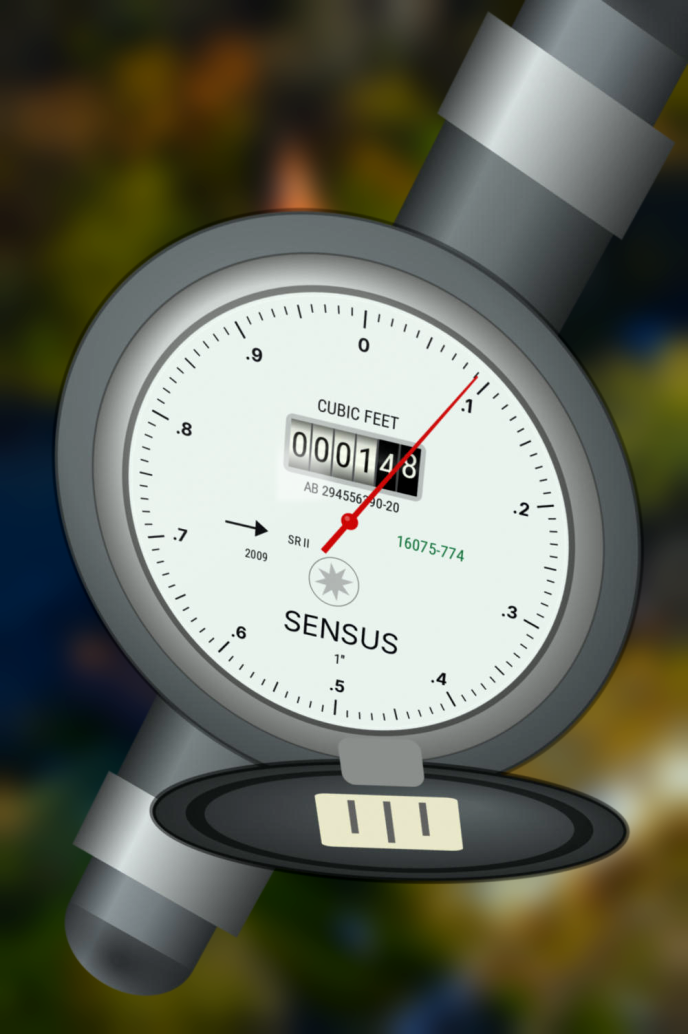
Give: 148.09 ft³
